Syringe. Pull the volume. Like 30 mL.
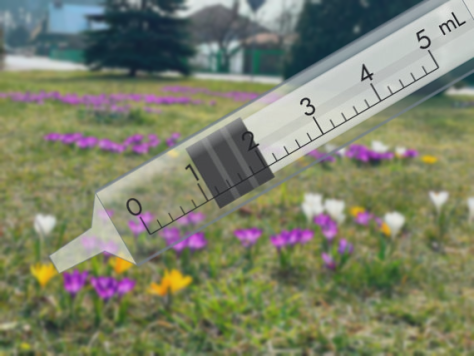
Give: 1.1 mL
